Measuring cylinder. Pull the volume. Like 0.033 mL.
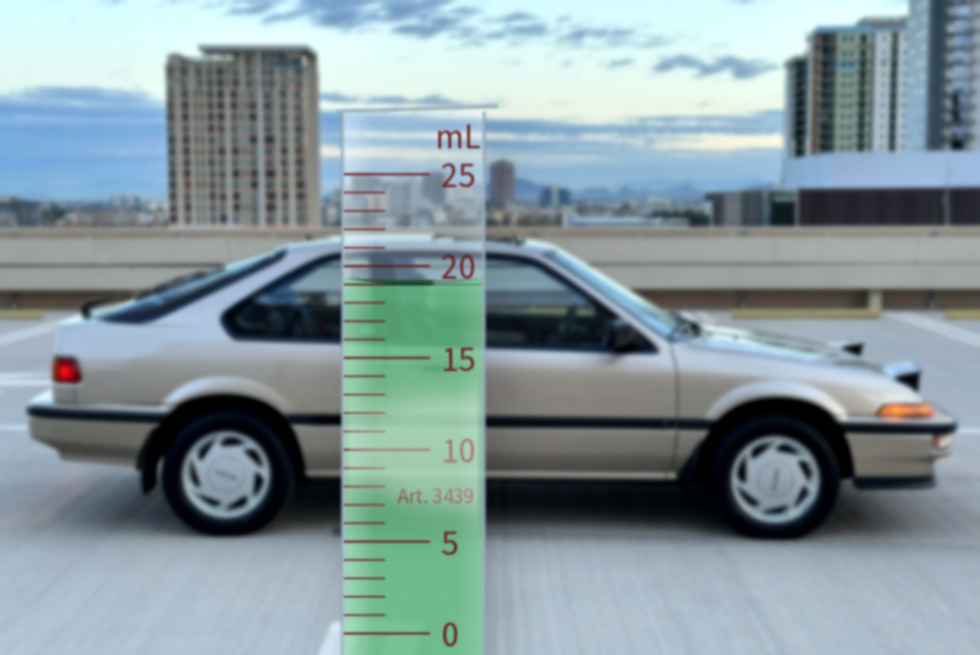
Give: 19 mL
